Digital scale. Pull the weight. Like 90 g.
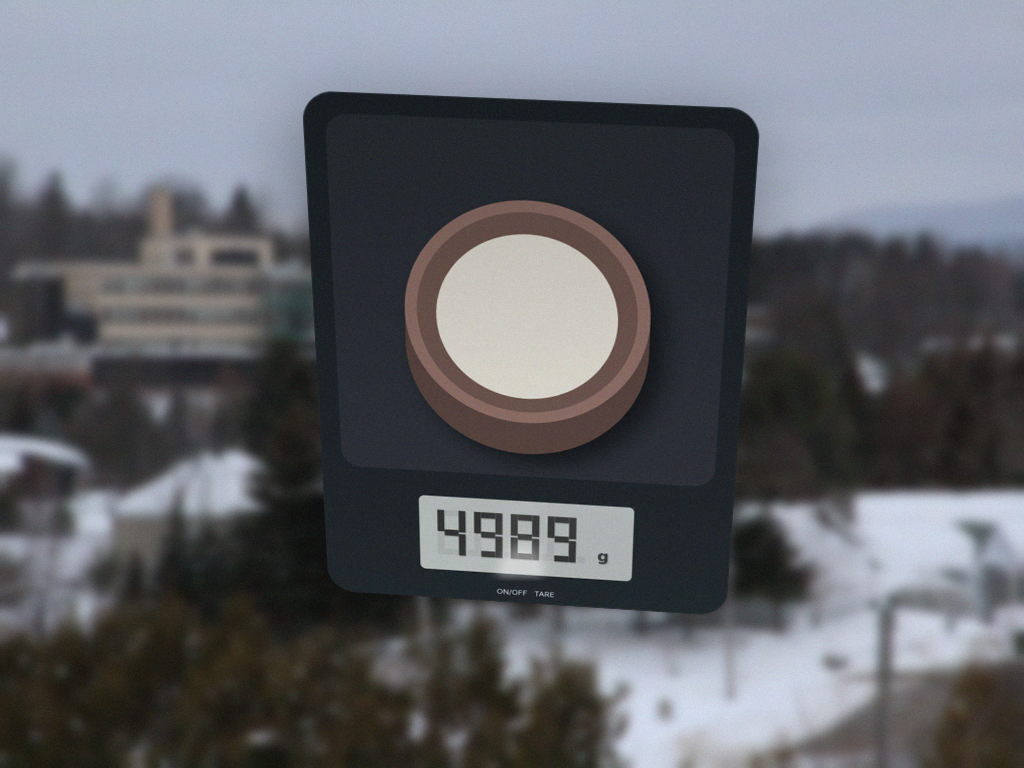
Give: 4989 g
